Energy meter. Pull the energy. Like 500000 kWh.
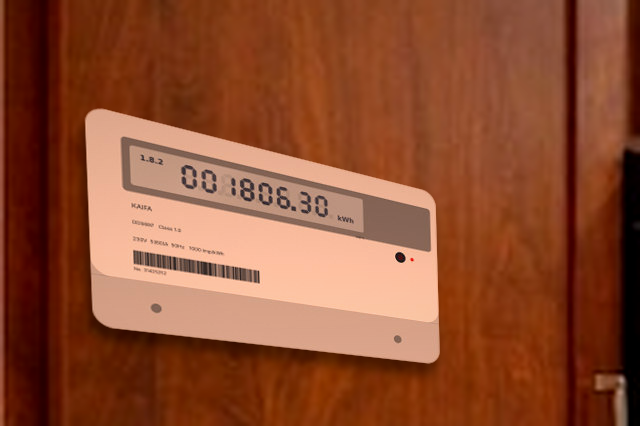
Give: 1806.30 kWh
